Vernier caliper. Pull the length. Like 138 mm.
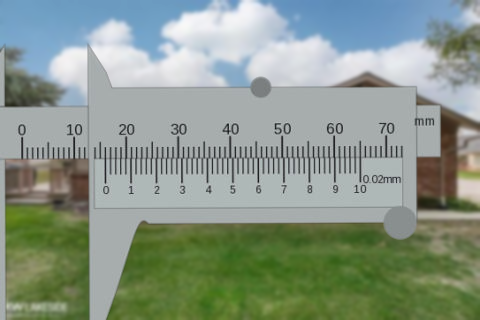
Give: 16.0 mm
